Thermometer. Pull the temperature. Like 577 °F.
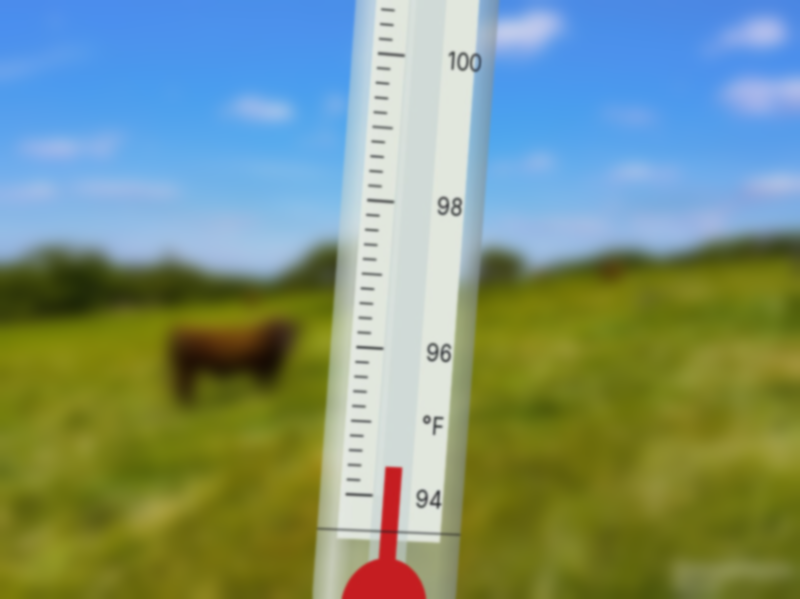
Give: 94.4 °F
